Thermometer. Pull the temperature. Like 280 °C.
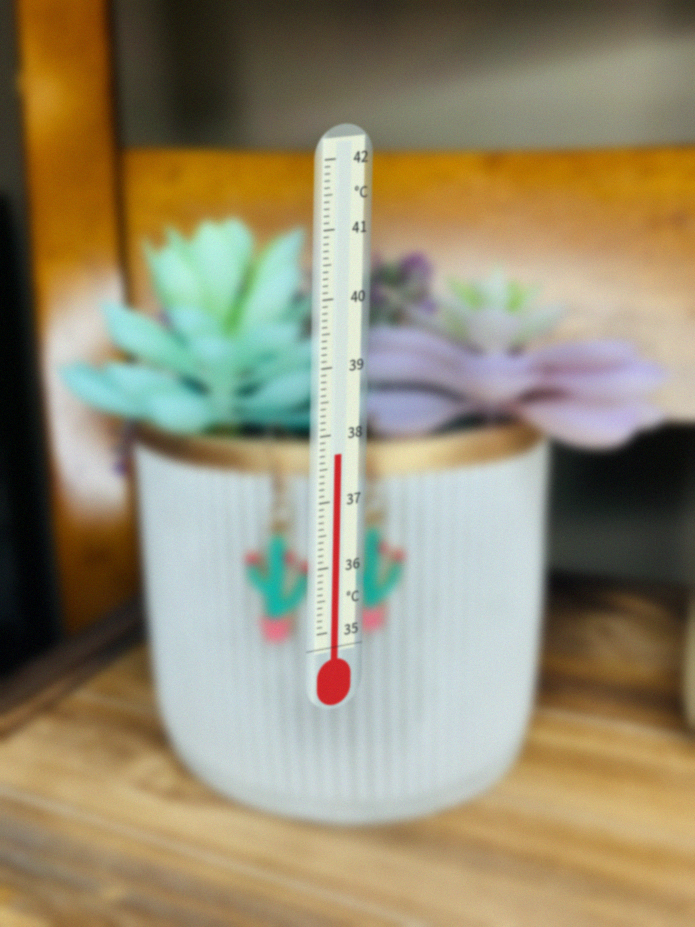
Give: 37.7 °C
